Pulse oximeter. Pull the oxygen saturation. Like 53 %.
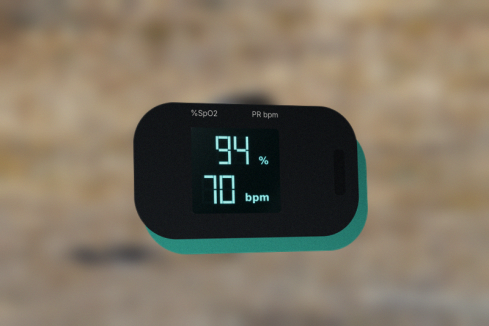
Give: 94 %
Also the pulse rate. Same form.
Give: 70 bpm
